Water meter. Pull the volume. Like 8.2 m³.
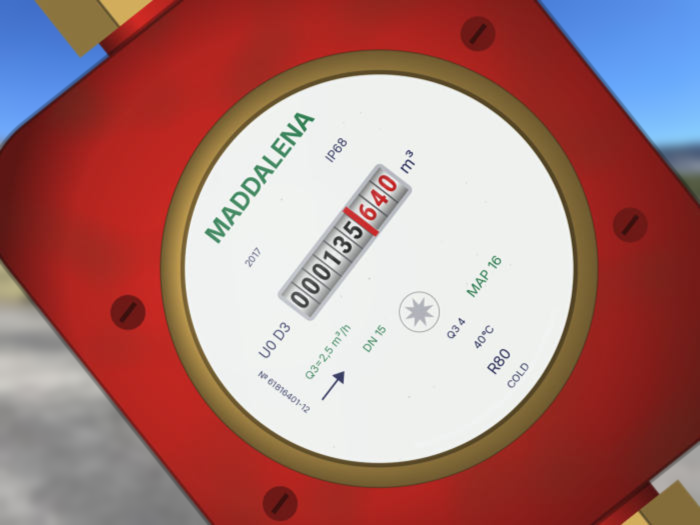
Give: 135.640 m³
